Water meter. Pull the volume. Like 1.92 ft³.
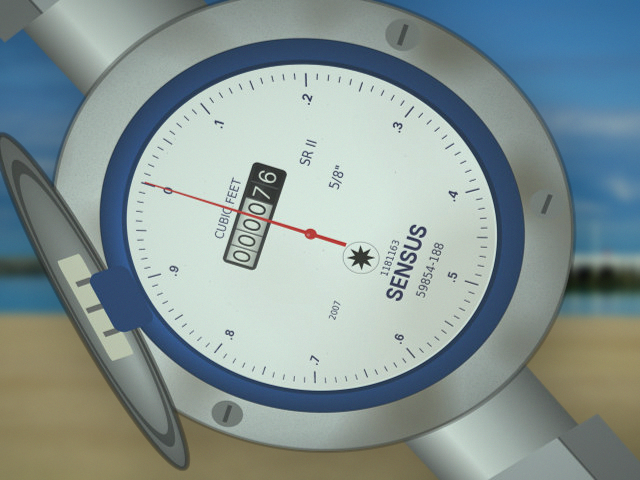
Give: 76.00 ft³
